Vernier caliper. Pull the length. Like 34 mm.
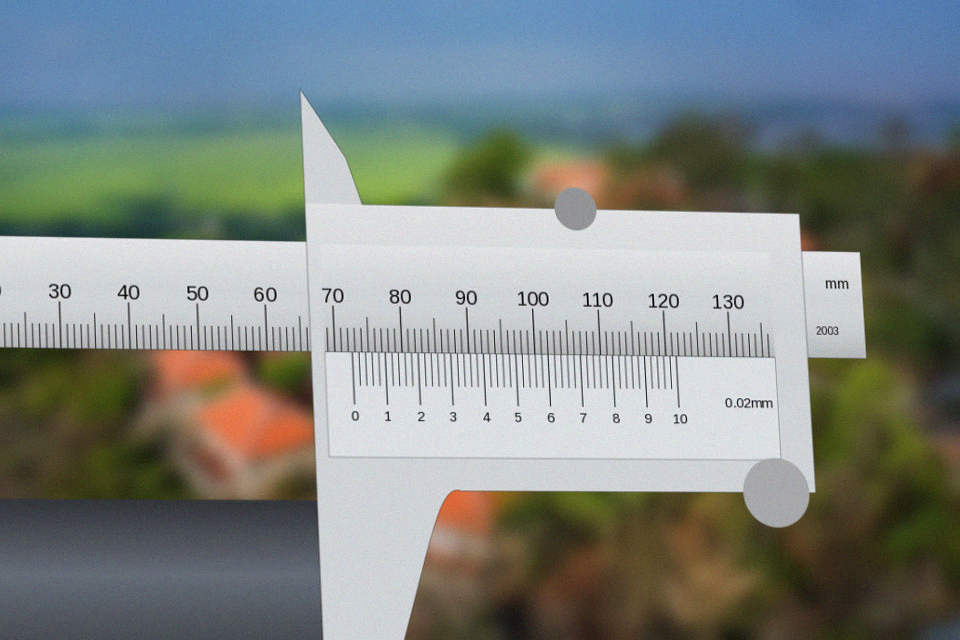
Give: 72.6 mm
